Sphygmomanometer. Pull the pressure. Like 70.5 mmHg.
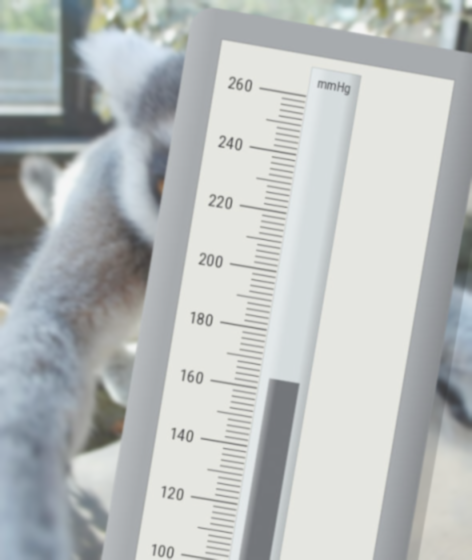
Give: 164 mmHg
